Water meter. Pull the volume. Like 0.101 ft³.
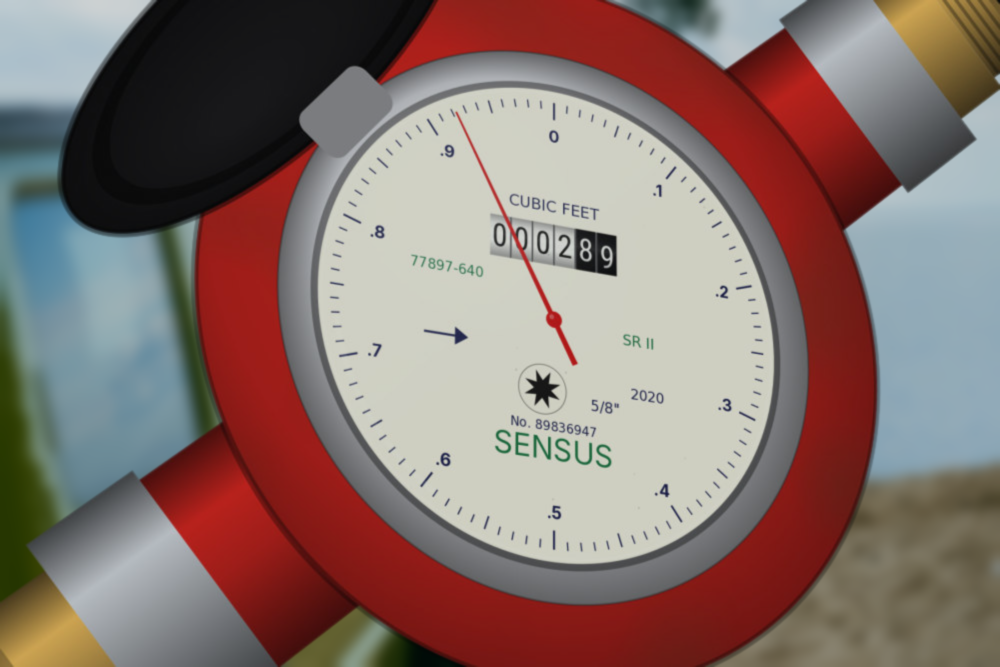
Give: 288.92 ft³
